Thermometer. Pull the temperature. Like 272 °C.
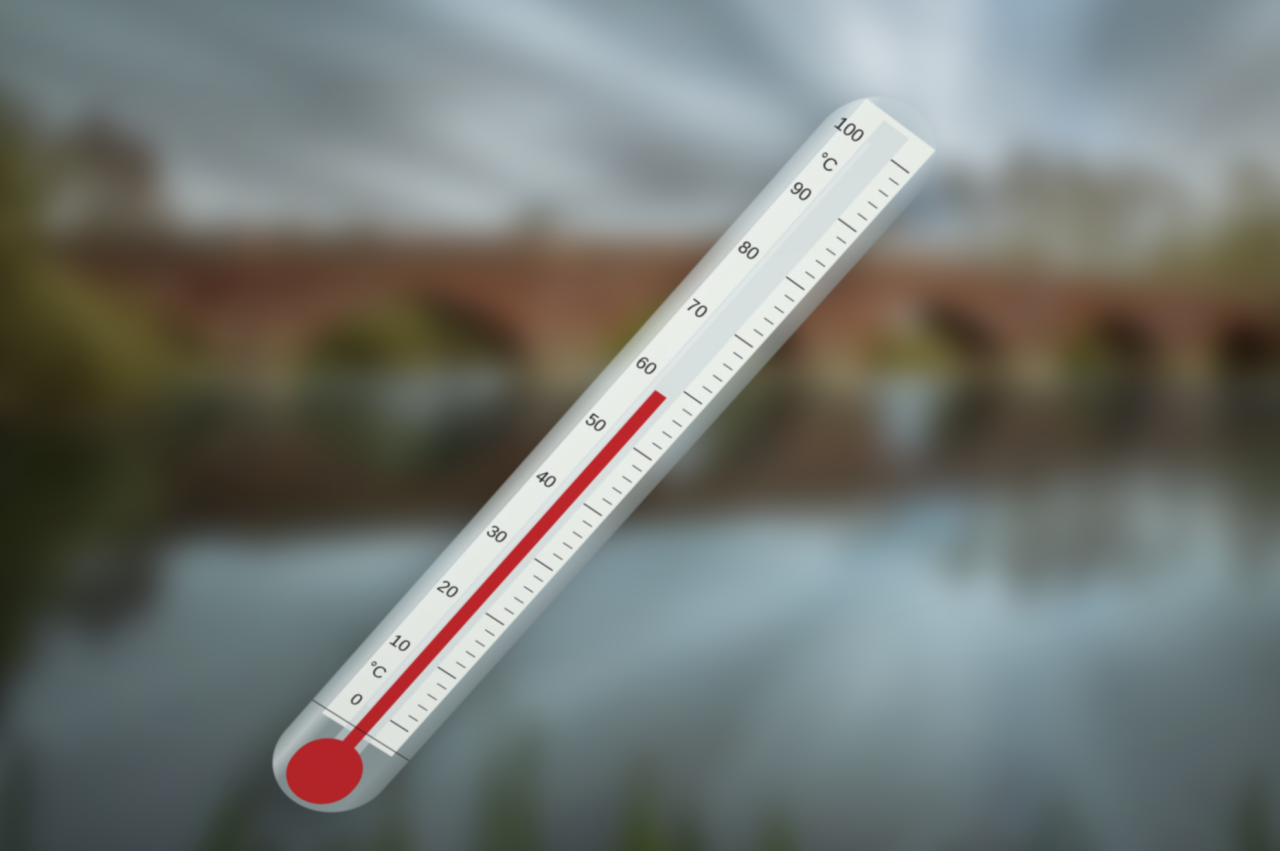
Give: 58 °C
